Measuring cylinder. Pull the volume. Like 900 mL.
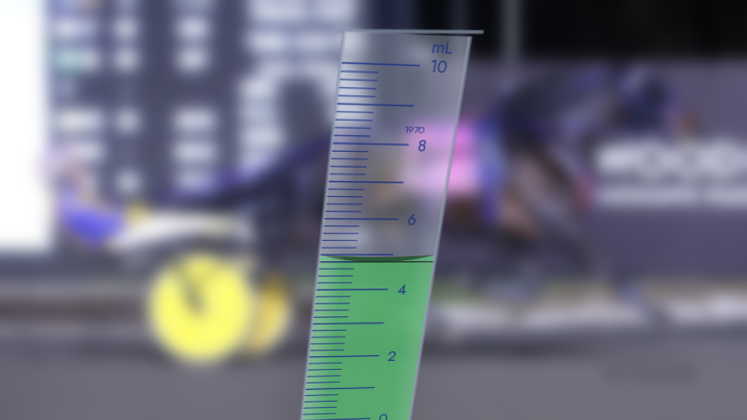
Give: 4.8 mL
